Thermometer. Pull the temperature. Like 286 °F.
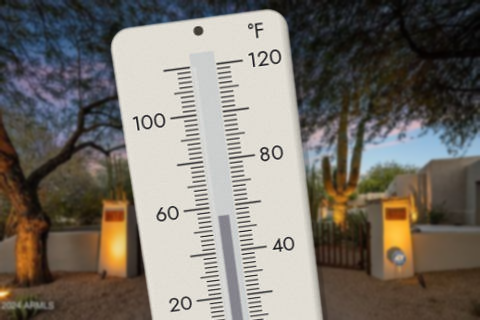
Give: 56 °F
